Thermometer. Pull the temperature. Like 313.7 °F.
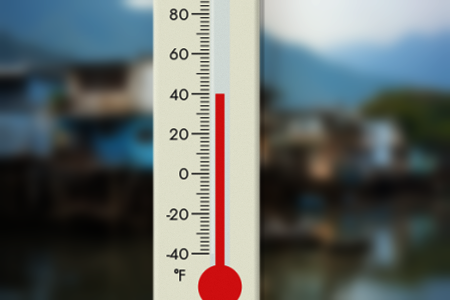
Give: 40 °F
